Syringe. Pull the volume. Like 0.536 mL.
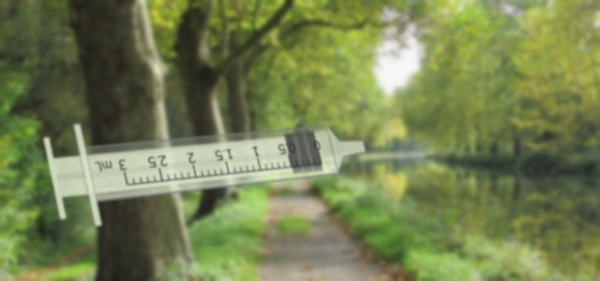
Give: 0 mL
